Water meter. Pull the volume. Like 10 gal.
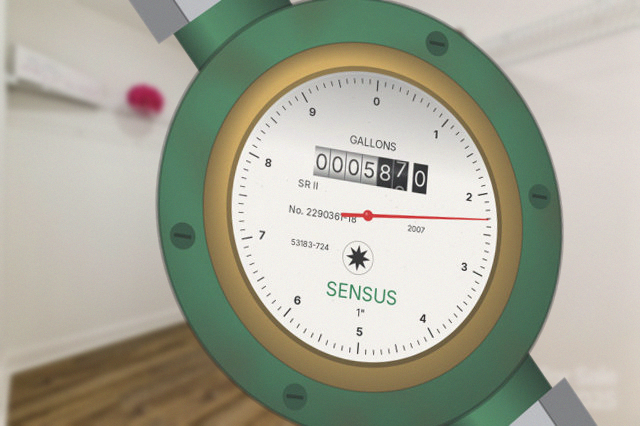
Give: 5872.3 gal
